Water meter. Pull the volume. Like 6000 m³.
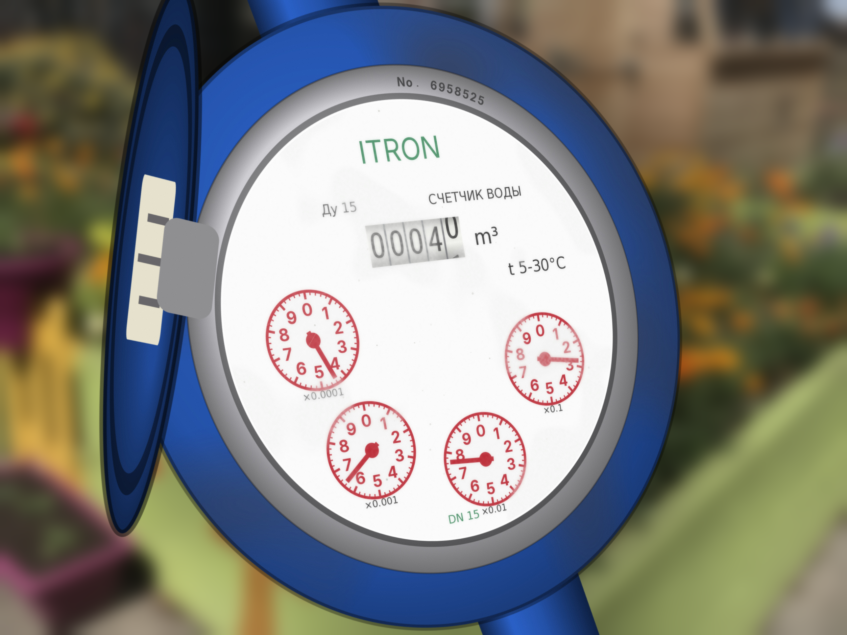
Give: 40.2764 m³
